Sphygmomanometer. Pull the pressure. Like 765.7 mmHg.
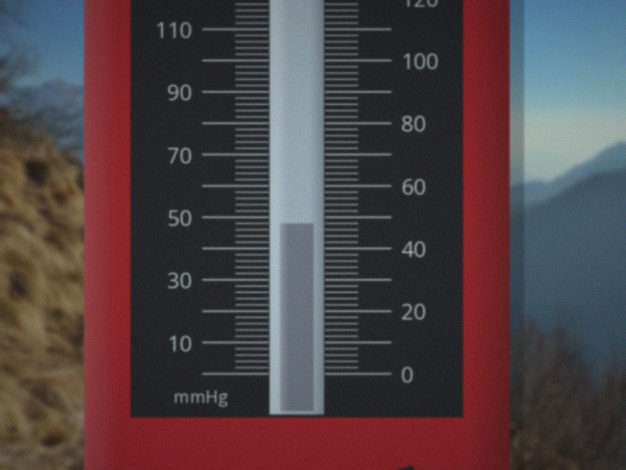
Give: 48 mmHg
